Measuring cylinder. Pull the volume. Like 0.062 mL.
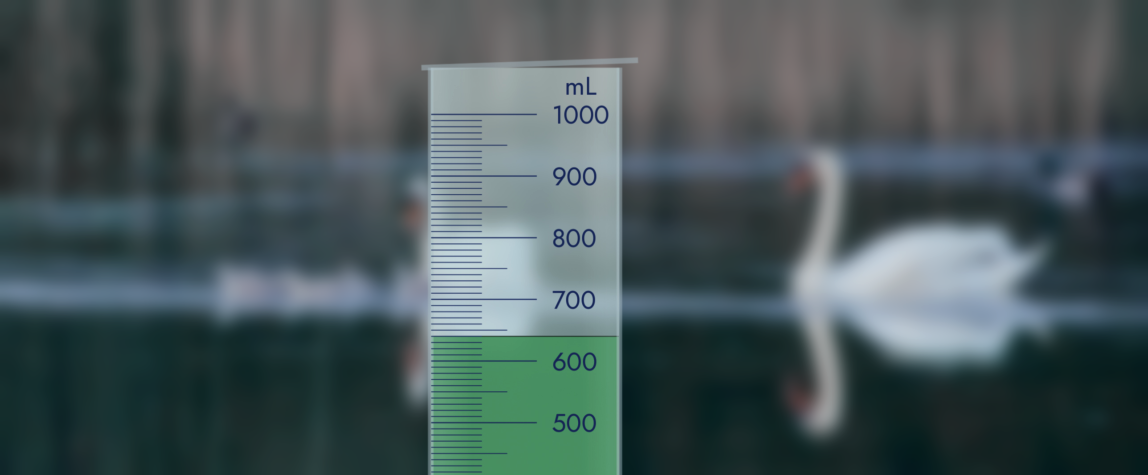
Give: 640 mL
